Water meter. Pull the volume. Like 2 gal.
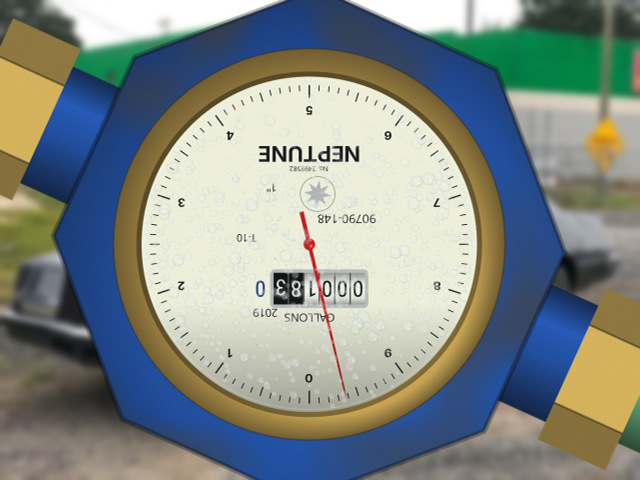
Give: 1829.6 gal
